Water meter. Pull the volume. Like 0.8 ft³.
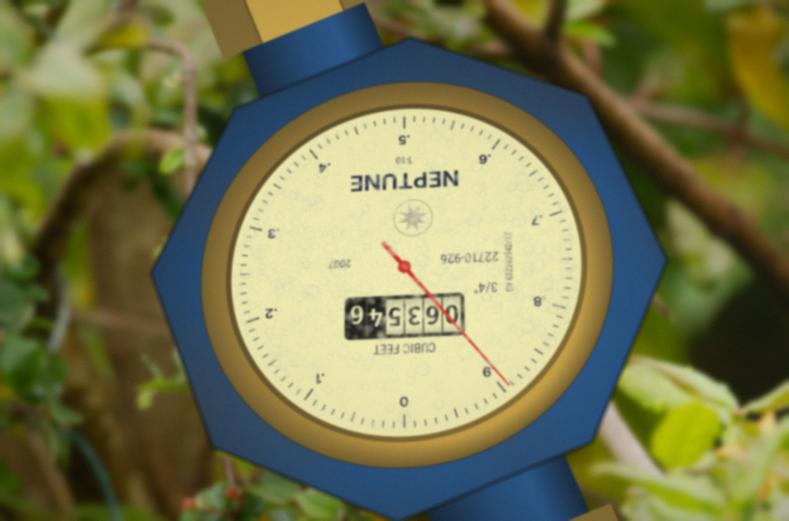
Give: 63545.89 ft³
